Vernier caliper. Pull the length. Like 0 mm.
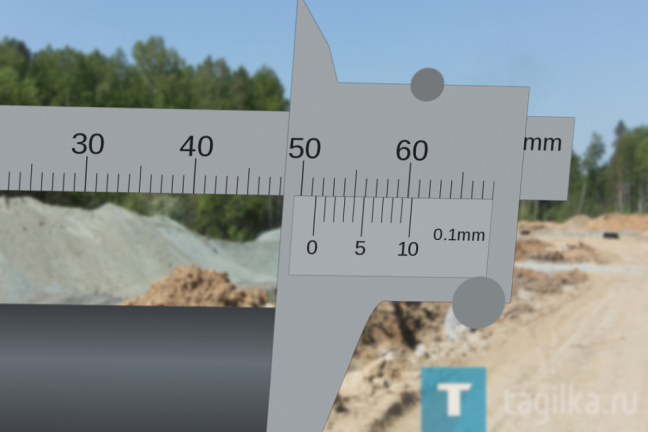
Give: 51.4 mm
